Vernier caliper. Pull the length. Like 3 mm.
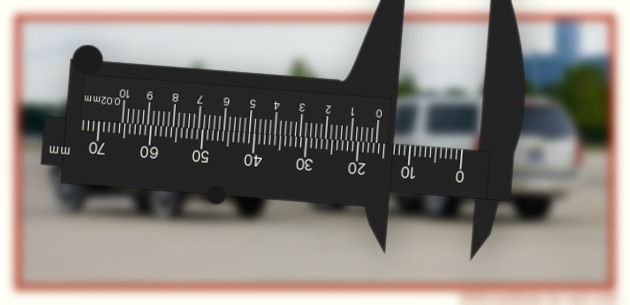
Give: 16.5 mm
